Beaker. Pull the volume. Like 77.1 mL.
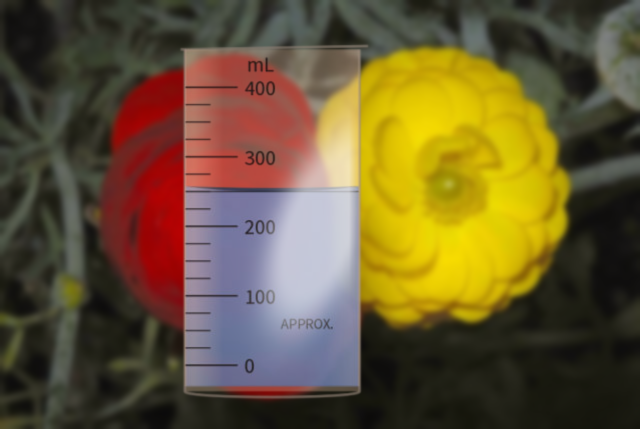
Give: 250 mL
